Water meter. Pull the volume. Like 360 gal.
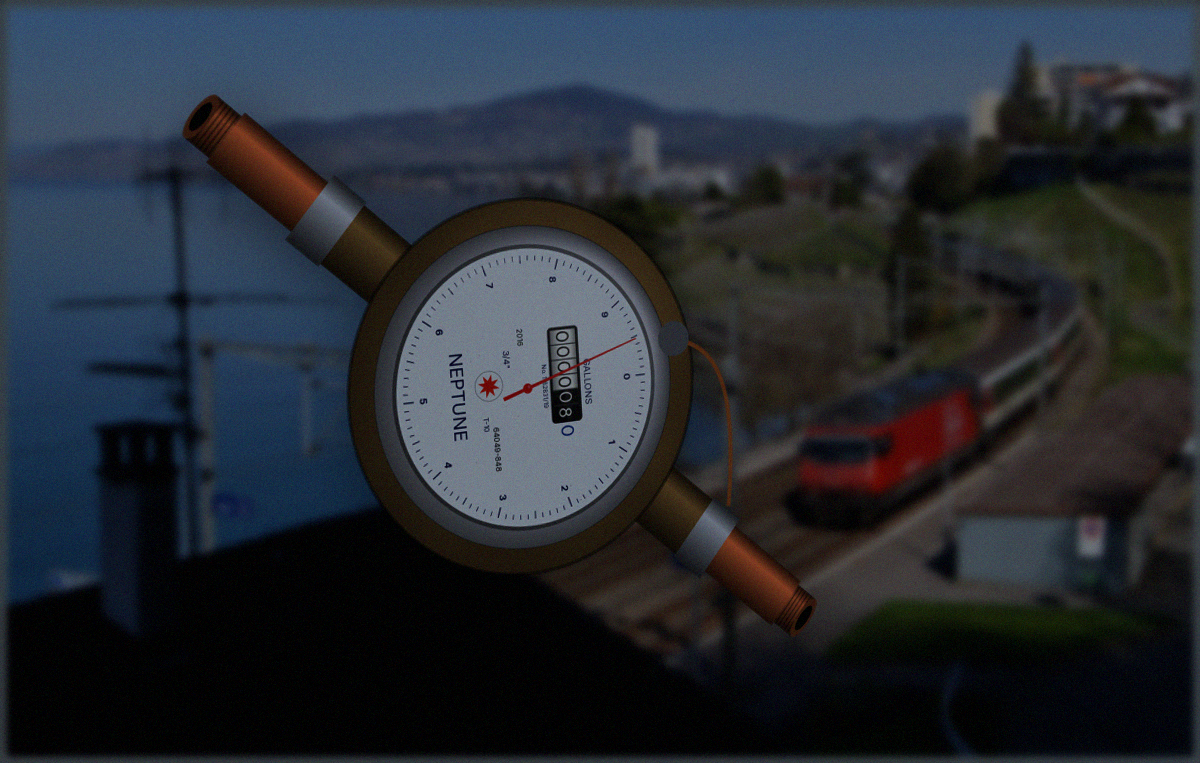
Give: 79.5 gal
